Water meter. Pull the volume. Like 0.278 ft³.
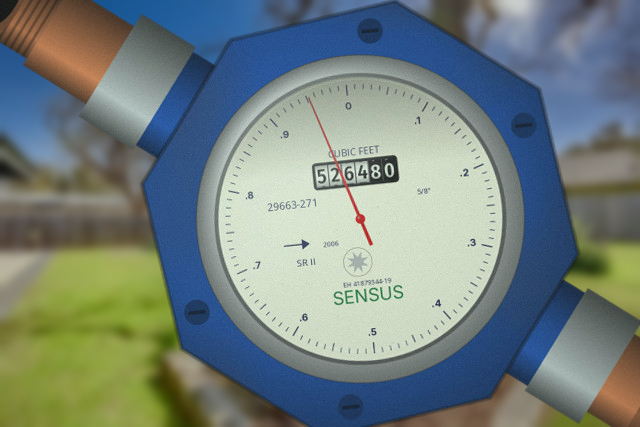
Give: 526479.95 ft³
